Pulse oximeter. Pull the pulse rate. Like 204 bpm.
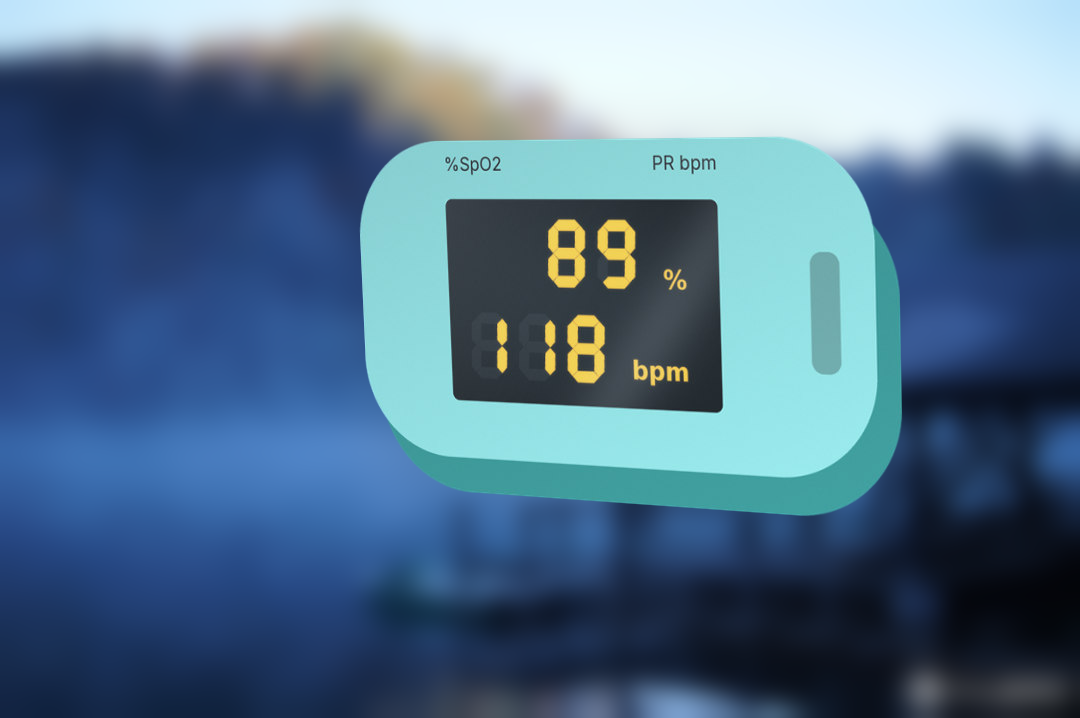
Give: 118 bpm
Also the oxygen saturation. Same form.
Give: 89 %
